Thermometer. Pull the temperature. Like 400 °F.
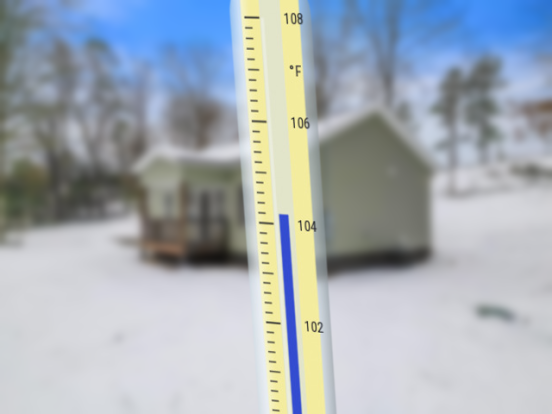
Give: 104.2 °F
